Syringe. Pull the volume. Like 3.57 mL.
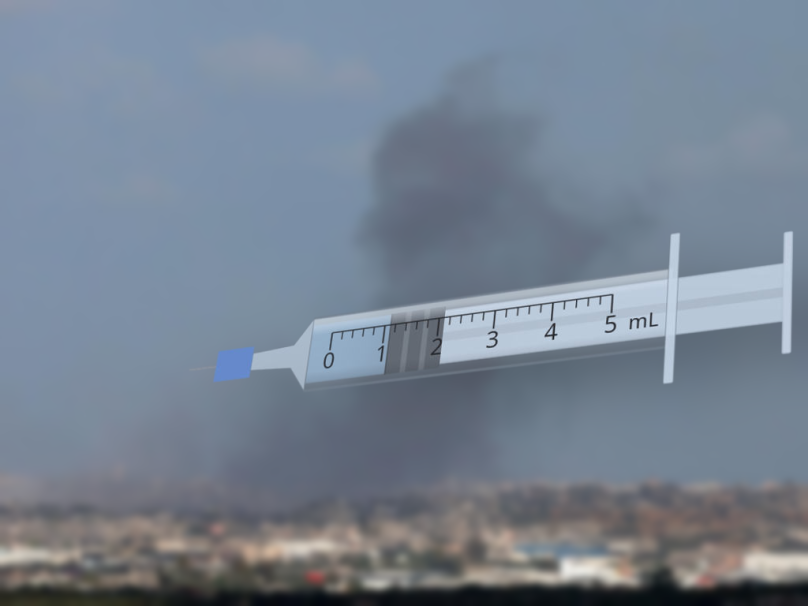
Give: 1.1 mL
